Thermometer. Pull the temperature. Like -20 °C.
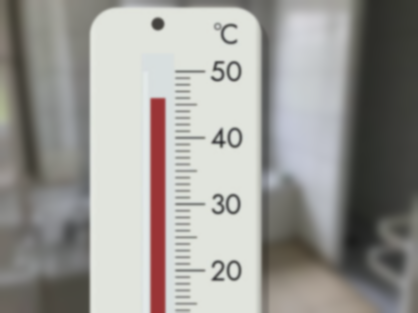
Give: 46 °C
